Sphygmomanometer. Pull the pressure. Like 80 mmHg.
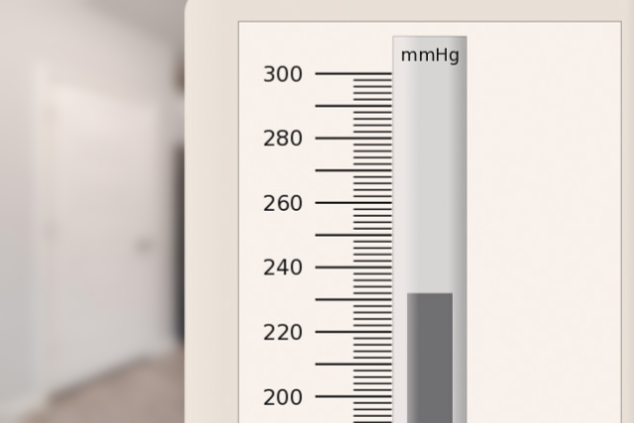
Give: 232 mmHg
